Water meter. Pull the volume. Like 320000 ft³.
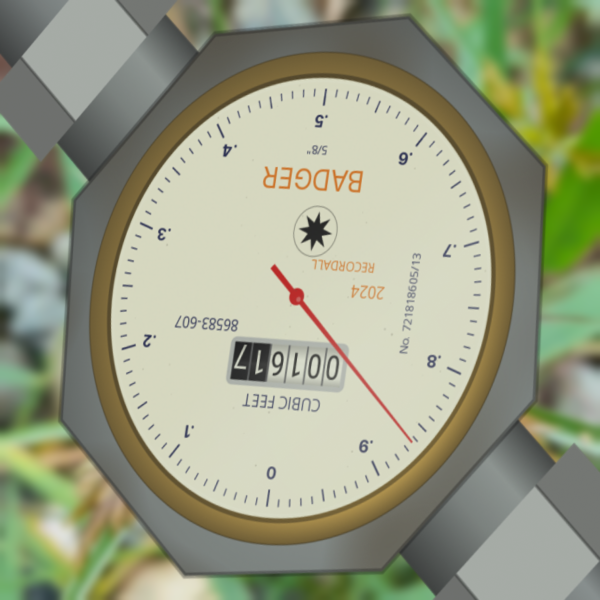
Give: 1616.86 ft³
